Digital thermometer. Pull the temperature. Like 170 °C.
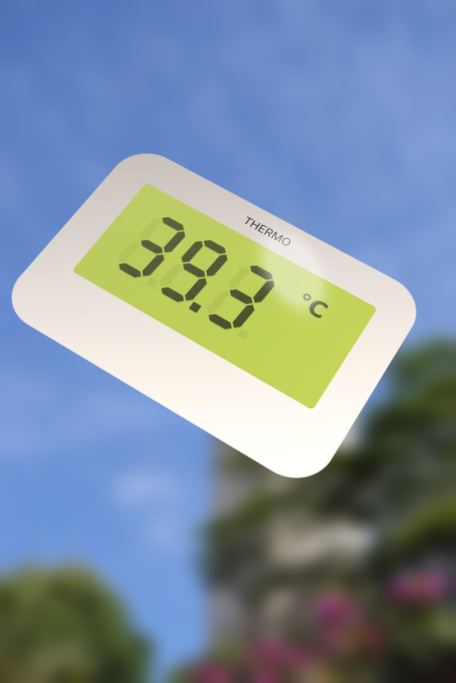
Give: 39.3 °C
